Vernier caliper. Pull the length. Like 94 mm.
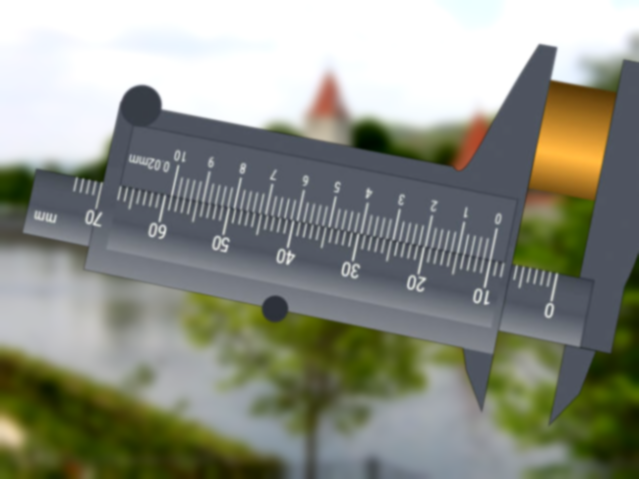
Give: 10.0 mm
